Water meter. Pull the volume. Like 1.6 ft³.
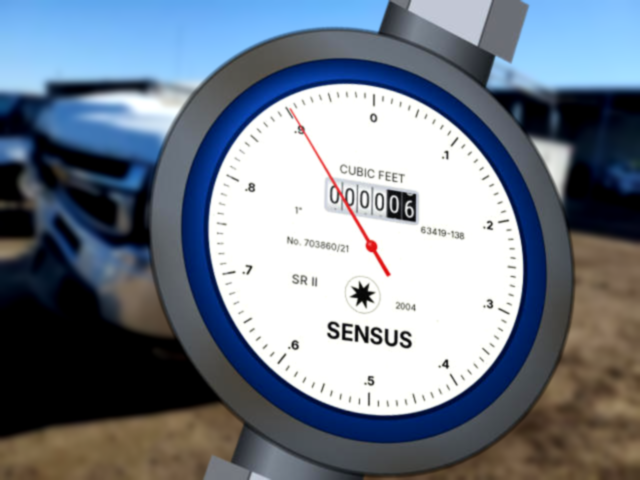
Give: 5.90 ft³
